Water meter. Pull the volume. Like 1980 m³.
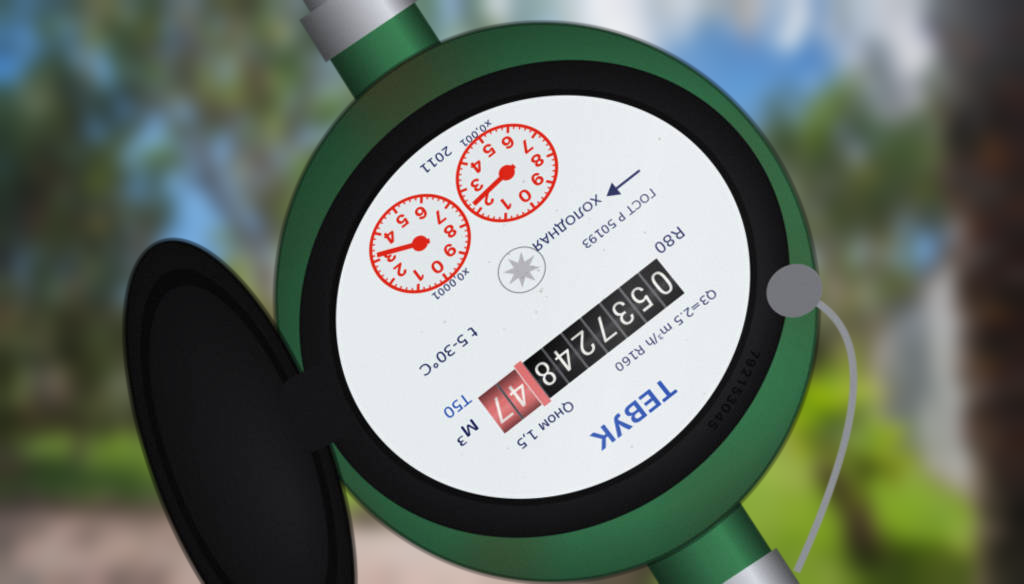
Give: 537248.4723 m³
